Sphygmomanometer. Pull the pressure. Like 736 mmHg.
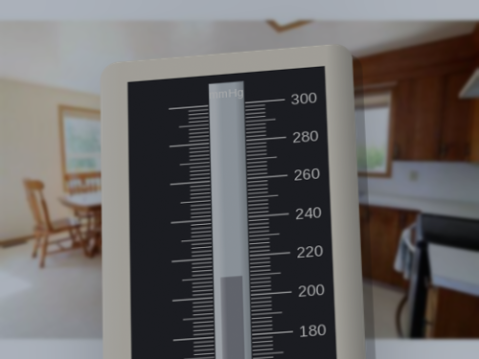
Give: 210 mmHg
